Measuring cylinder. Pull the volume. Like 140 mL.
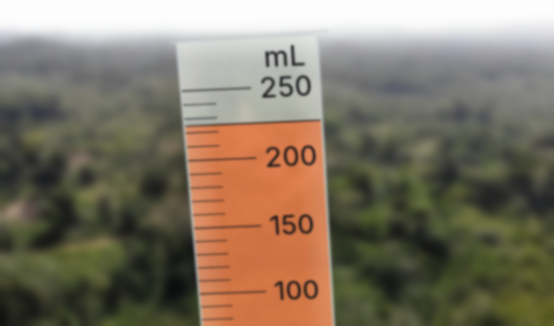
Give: 225 mL
